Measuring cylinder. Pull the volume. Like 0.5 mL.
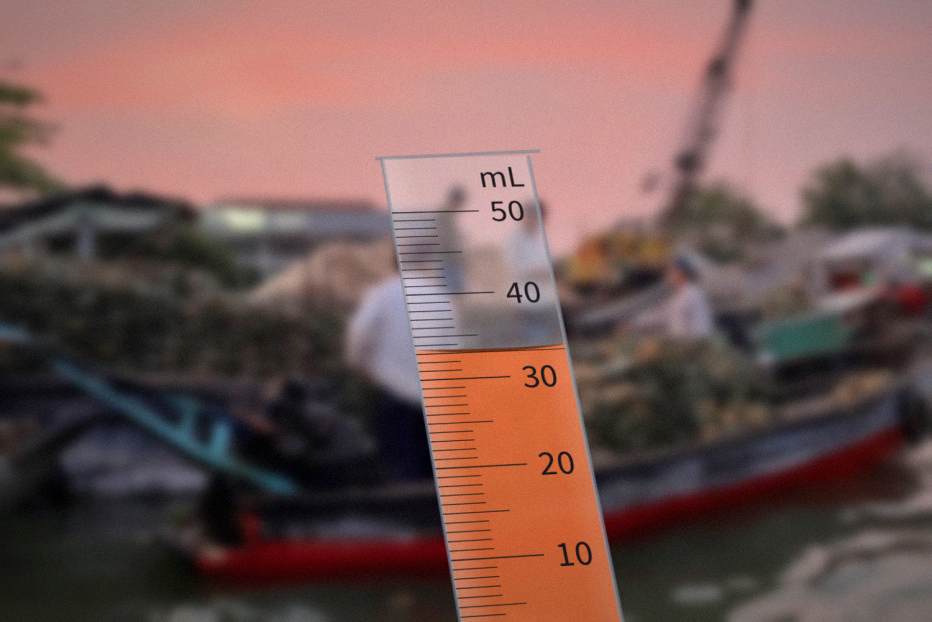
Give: 33 mL
